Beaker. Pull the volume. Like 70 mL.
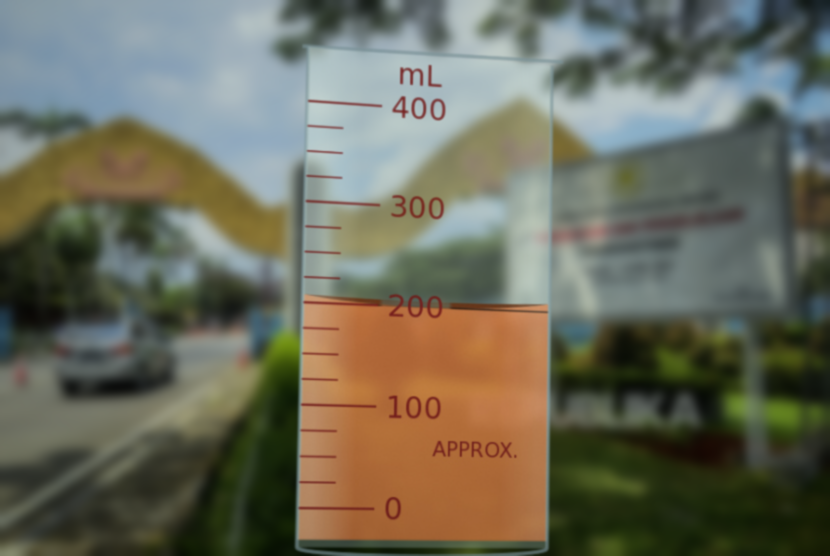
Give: 200 mL
